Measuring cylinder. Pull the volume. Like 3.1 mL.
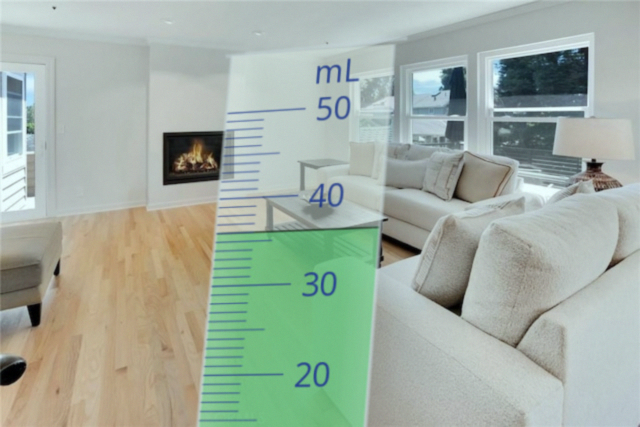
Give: 36 mL
